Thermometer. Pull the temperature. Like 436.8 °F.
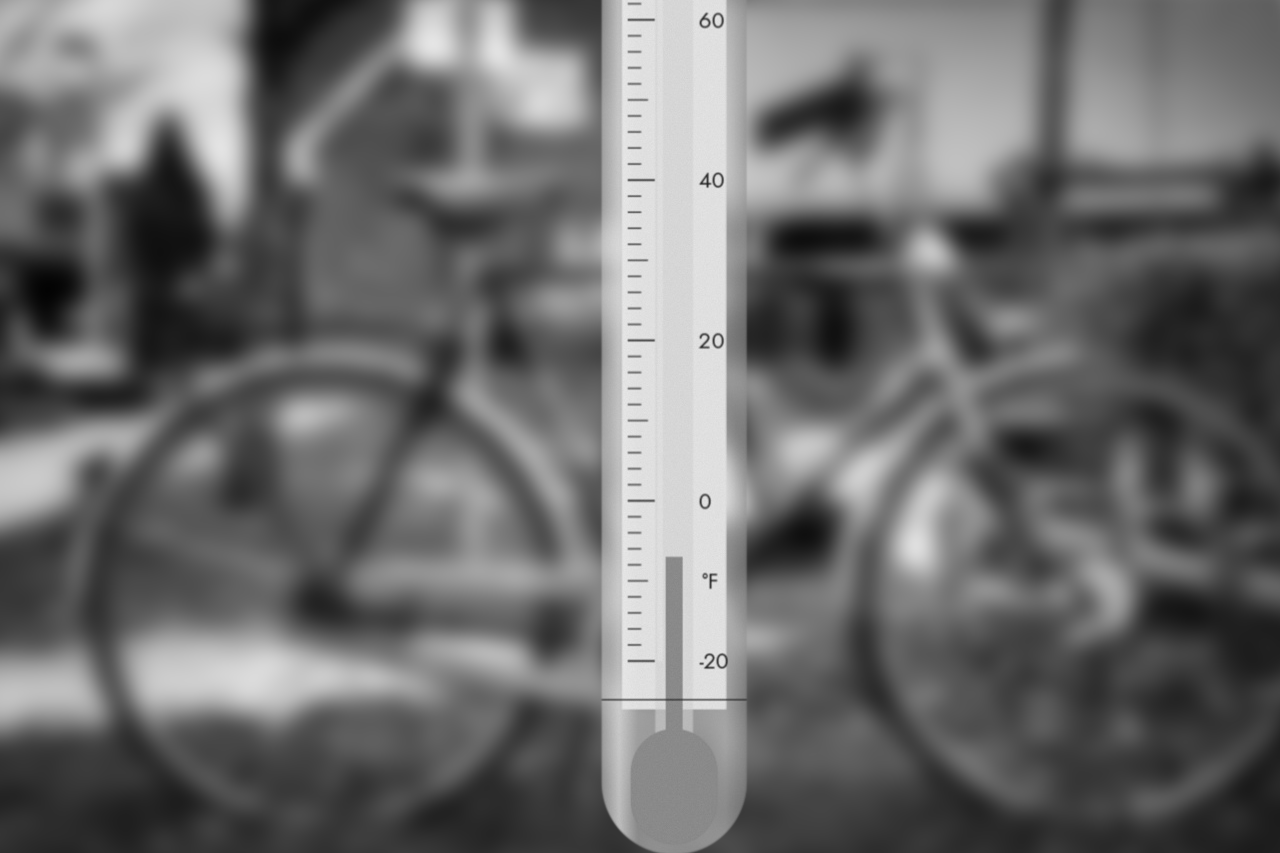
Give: -7 °F
